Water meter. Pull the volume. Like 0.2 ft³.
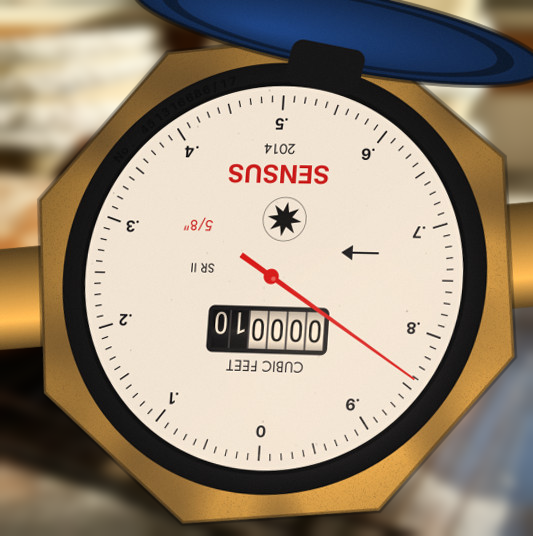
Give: 9.84 ft³
